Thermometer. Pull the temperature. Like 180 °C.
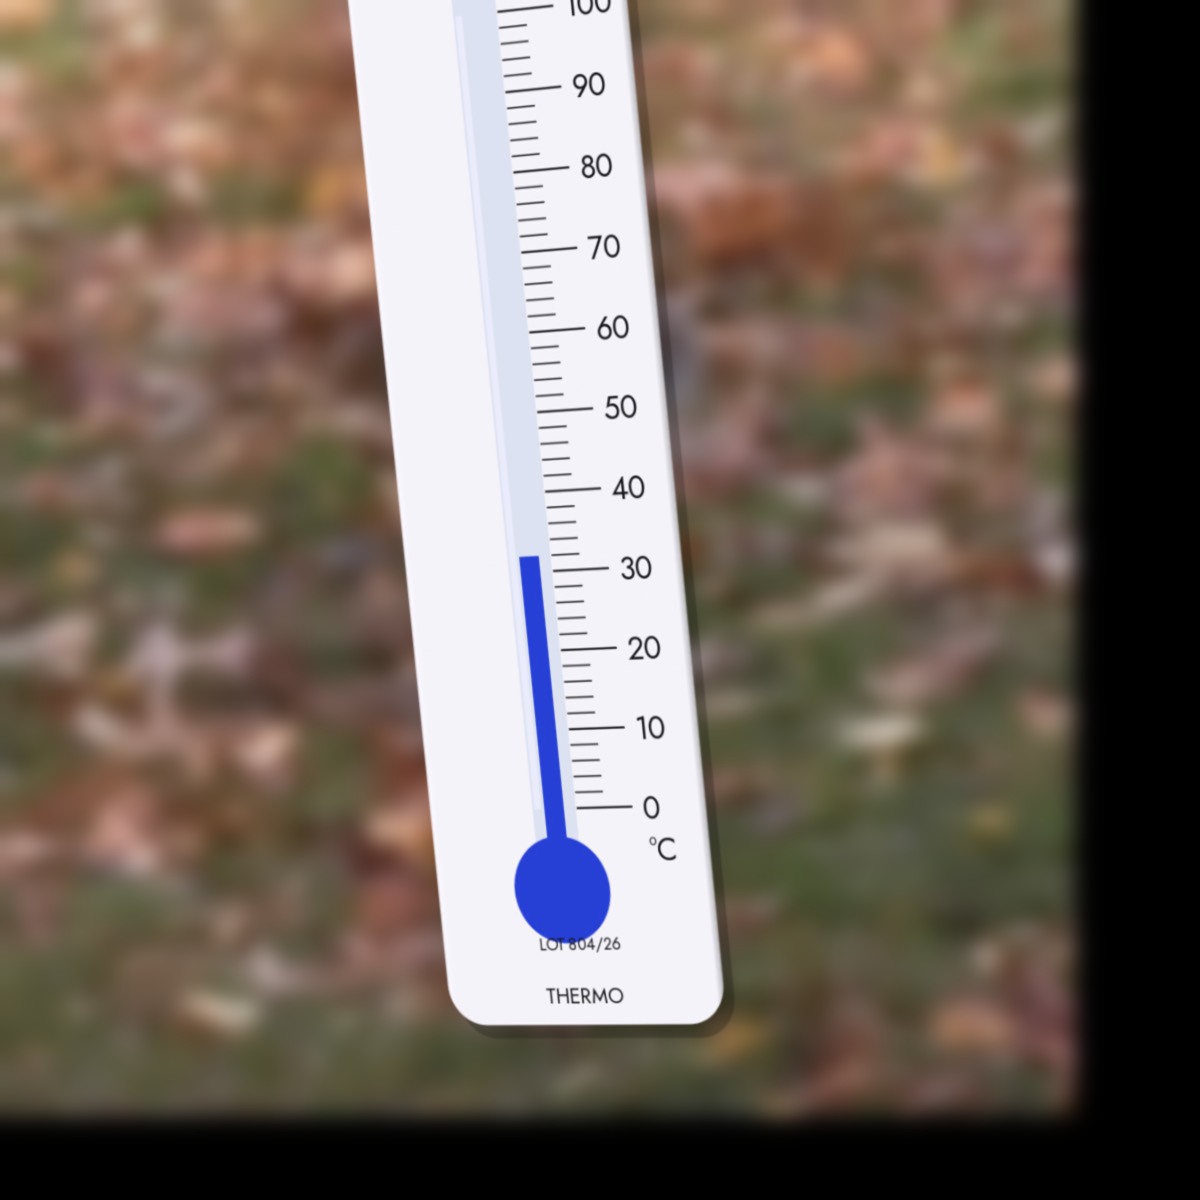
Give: 32 °C
